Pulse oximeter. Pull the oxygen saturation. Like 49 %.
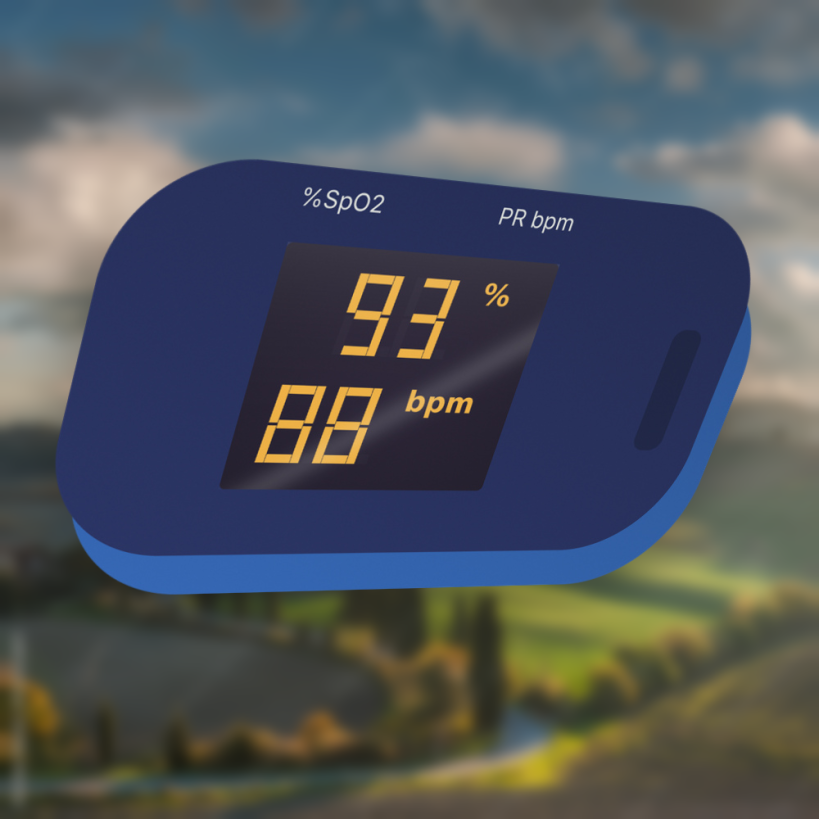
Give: 93 %
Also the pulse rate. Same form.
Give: 88 bpm
